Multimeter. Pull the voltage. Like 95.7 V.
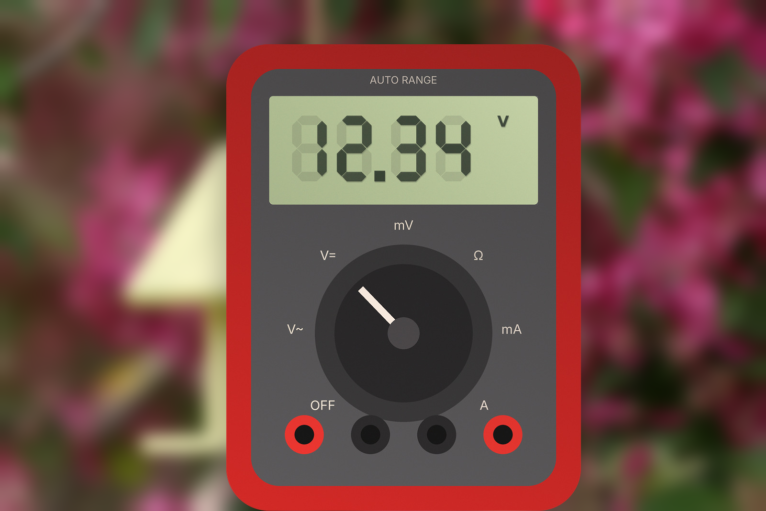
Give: 12.34 V
